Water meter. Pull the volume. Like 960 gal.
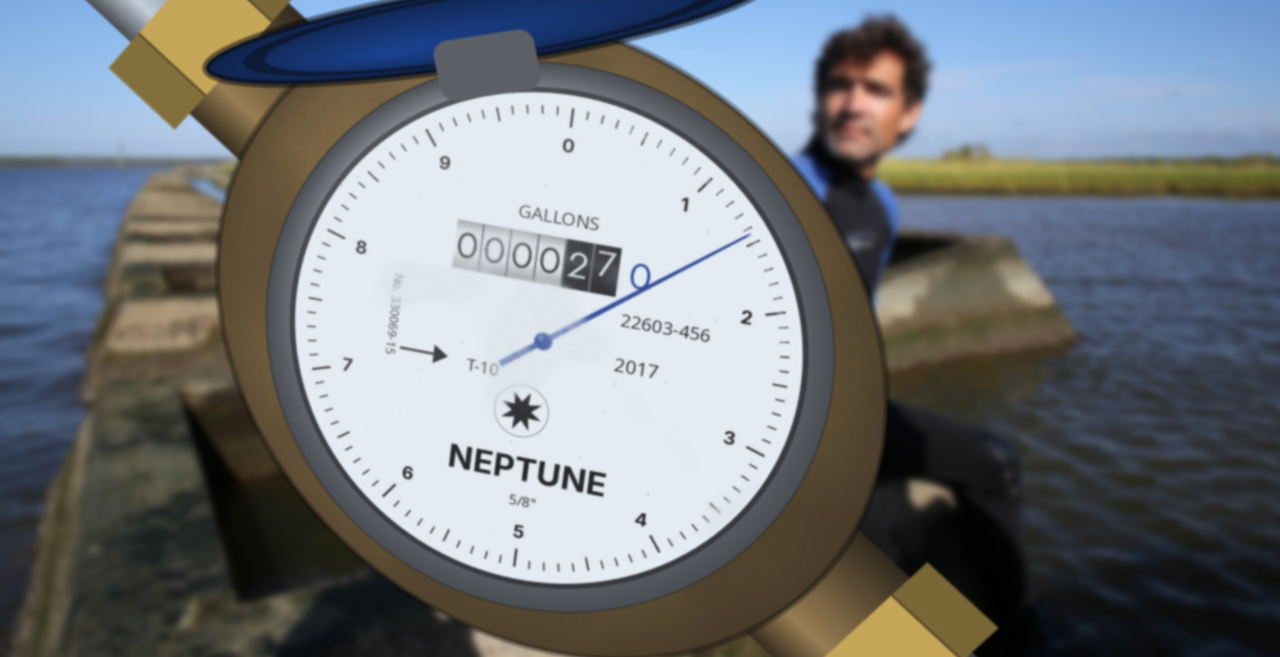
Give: 271.4 gal
